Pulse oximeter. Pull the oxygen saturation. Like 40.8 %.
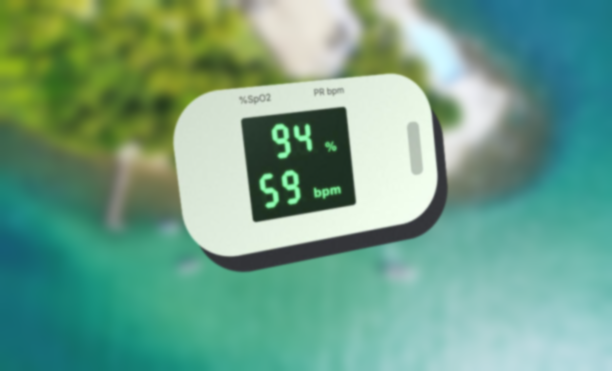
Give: 94 %
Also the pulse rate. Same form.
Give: 59 bpm
